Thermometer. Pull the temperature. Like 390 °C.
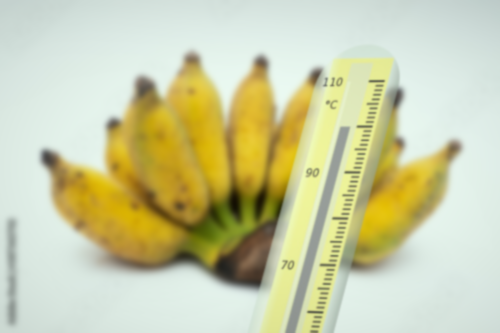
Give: 100 °C
